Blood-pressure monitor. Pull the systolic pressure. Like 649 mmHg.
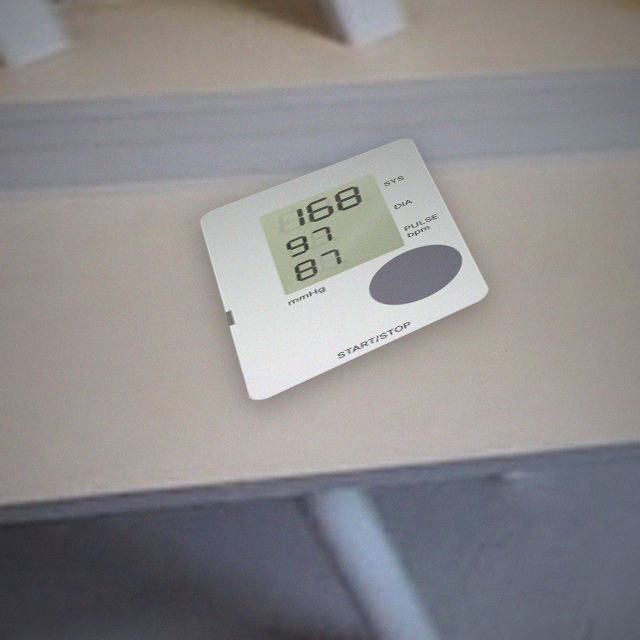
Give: 168 mmHg
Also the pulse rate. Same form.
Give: 87 bpm
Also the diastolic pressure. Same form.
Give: 97 mmHg
